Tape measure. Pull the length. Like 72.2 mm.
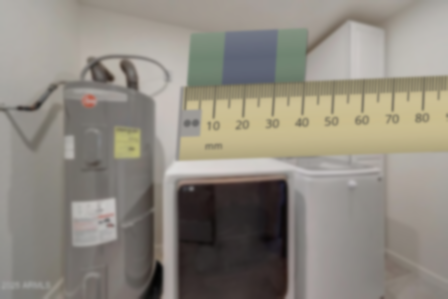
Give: 40 mm
